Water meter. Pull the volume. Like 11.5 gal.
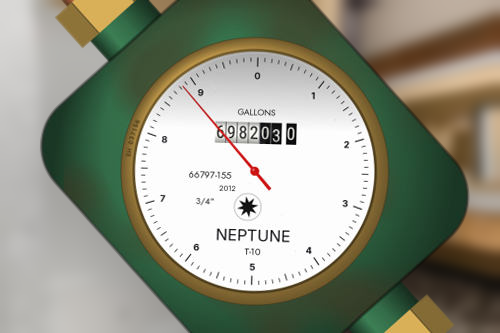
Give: 6982028.8 gal
